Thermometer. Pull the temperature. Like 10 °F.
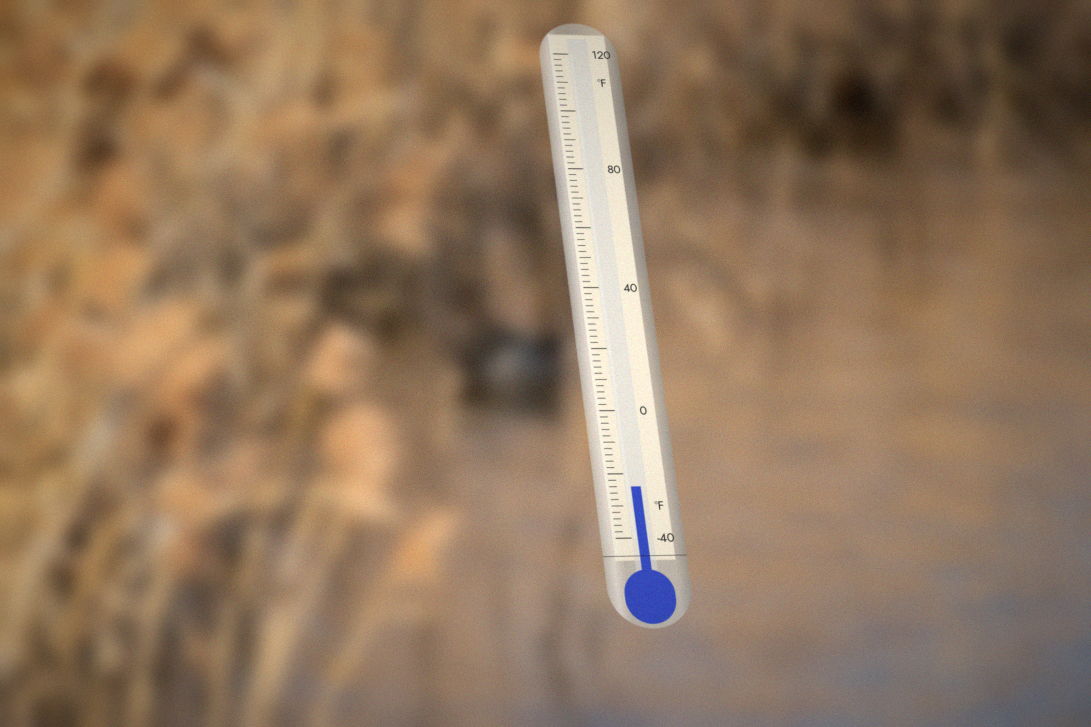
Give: -24 °F
